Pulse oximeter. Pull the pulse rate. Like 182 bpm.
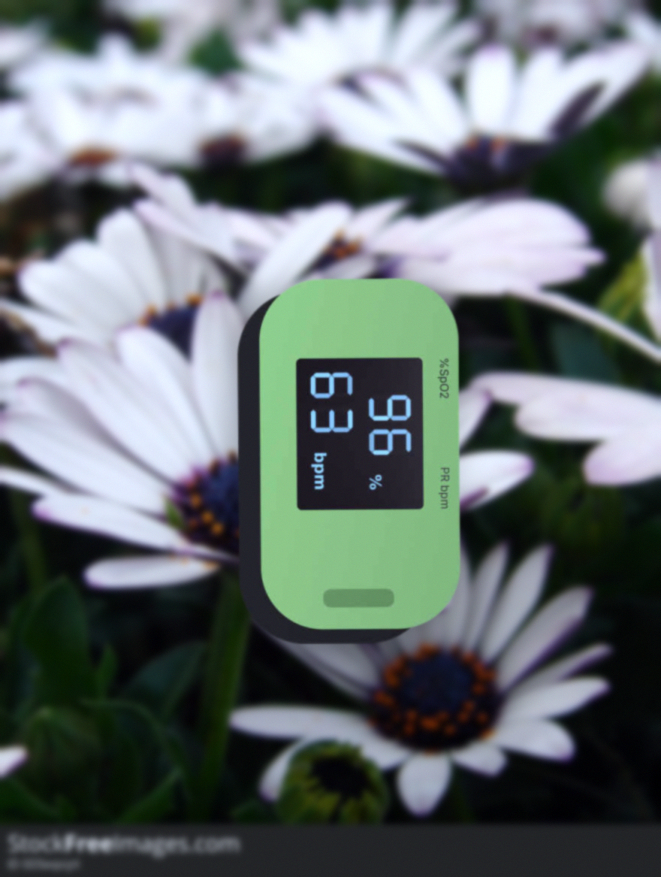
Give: 63 bpm
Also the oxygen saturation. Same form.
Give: 96 %
